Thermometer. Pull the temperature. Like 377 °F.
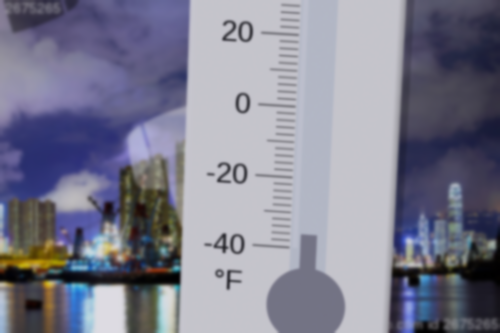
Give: -36 °F
